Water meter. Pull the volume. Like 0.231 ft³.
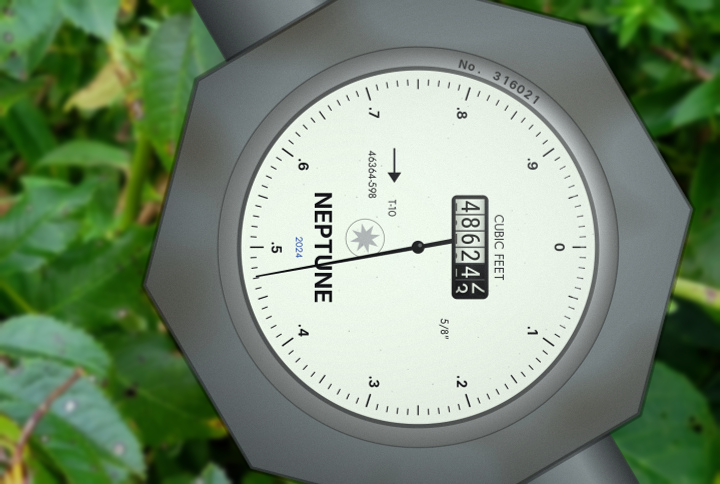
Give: 486242.47 ft³
